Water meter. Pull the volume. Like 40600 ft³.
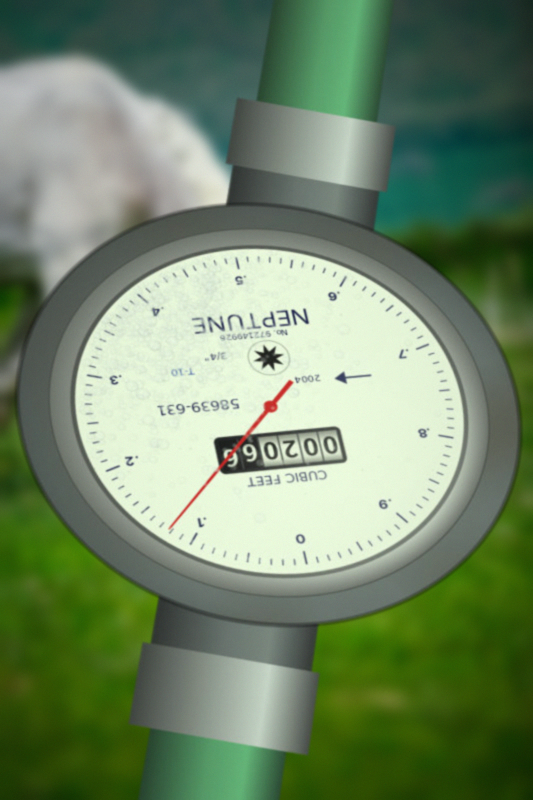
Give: 2066.12 ft³
